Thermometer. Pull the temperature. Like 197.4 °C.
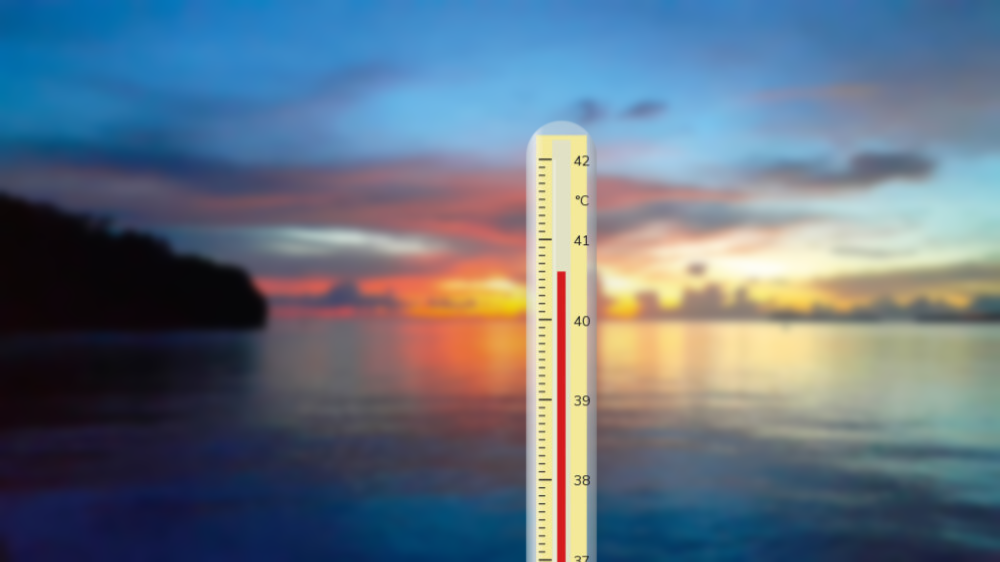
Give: 40.6 °C
